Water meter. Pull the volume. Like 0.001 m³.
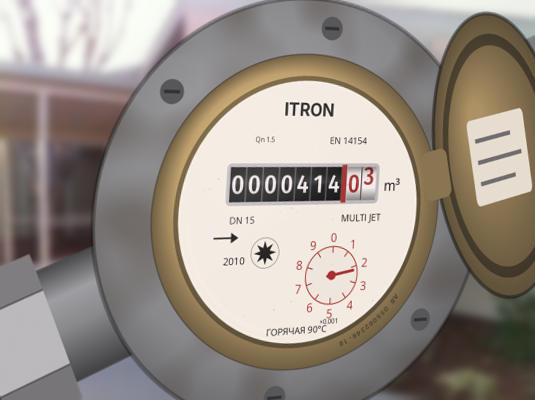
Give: 414.032 m³
